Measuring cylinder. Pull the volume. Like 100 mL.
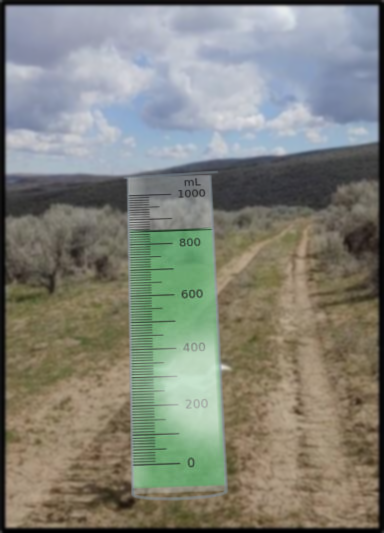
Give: 850 mL
